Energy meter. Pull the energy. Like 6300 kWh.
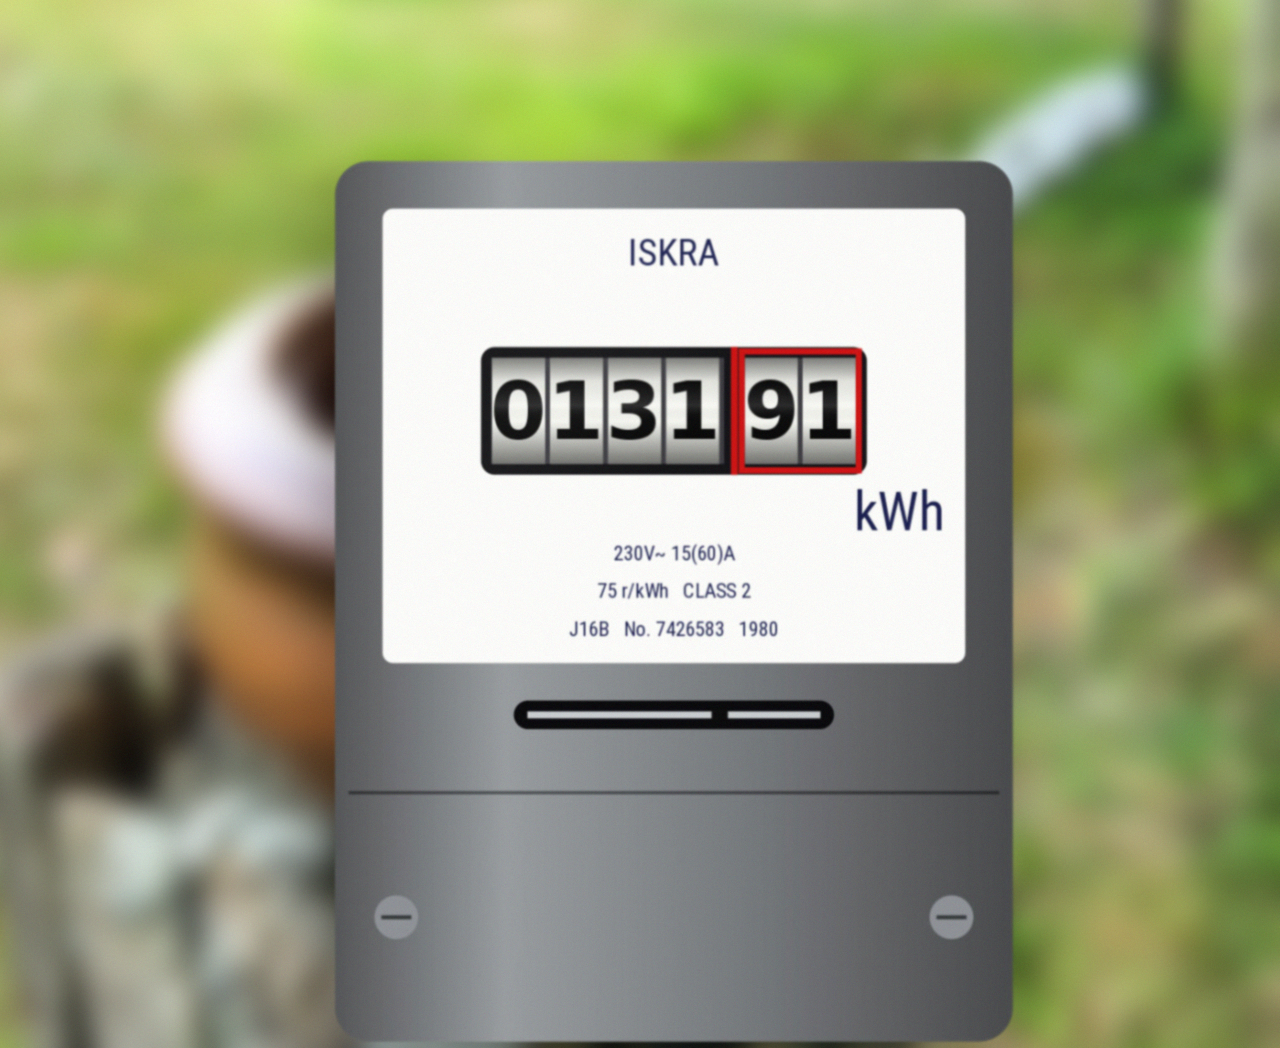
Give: 131.91 kWh
